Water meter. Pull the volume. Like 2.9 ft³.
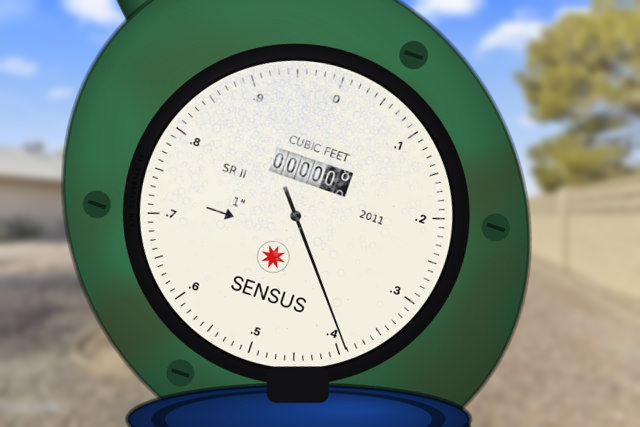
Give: 8.39 ft³
